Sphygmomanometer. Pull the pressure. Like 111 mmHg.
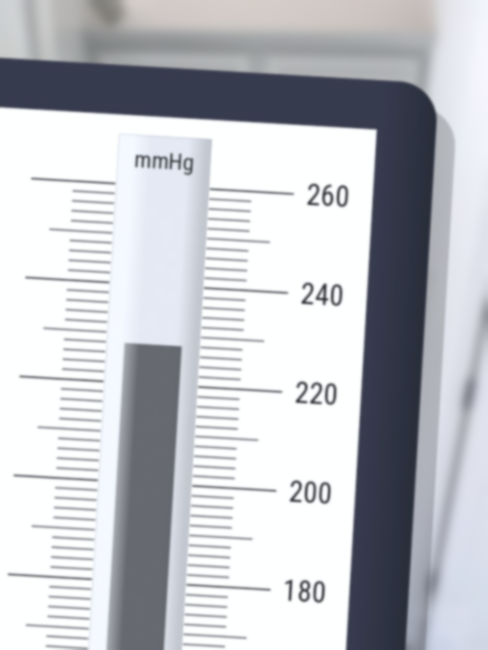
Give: 228 mmHg
